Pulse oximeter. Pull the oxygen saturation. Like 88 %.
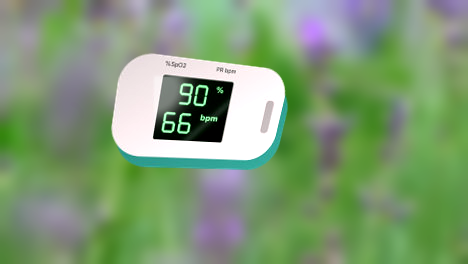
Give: 90 %
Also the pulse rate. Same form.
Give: 66 bpm
